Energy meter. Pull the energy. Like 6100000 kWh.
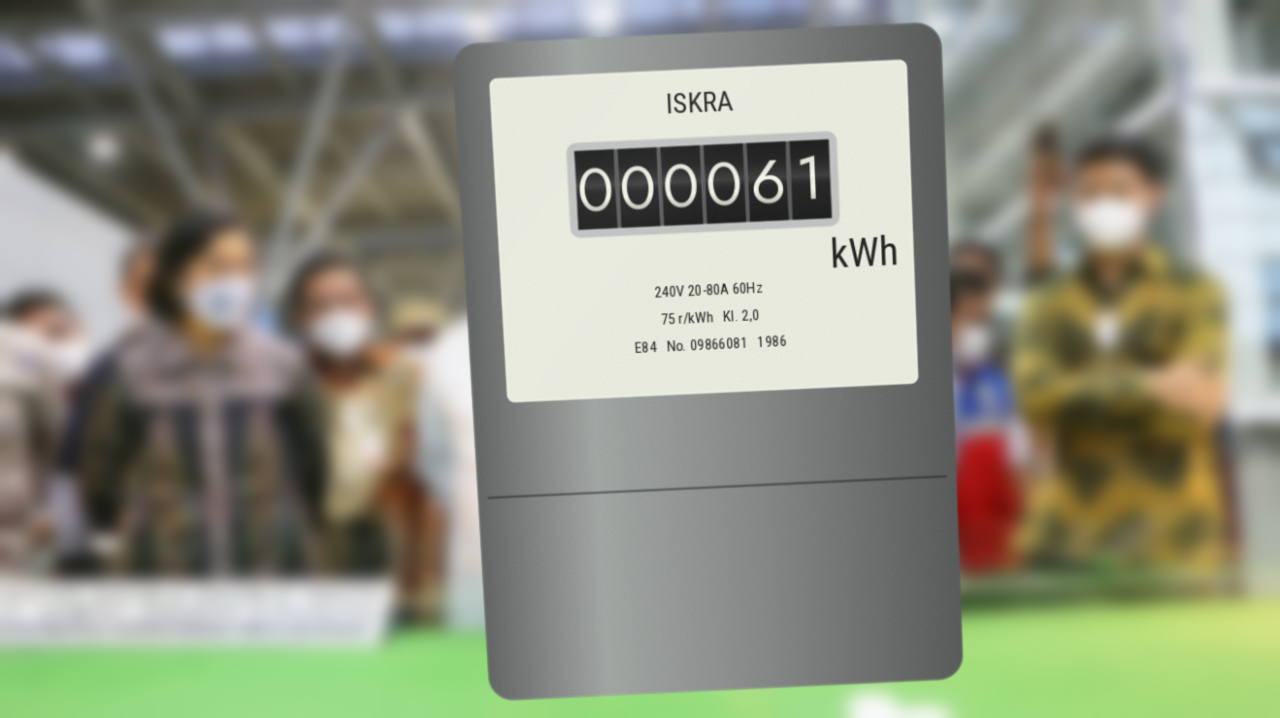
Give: 61 kWh
